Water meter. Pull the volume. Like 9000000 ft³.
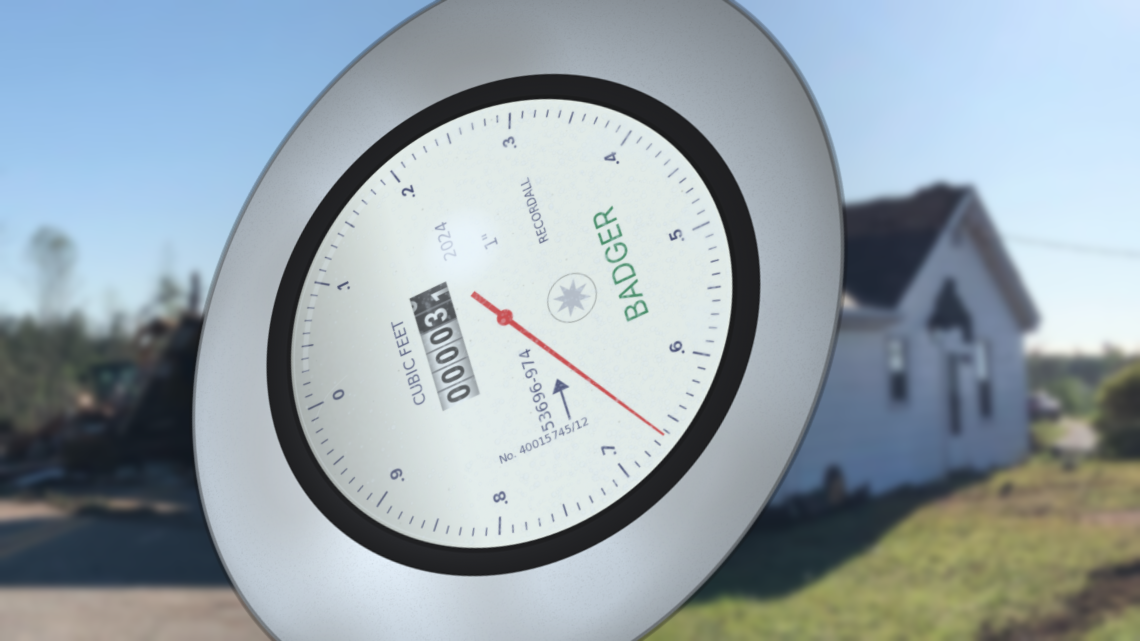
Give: 30.66 ft³
